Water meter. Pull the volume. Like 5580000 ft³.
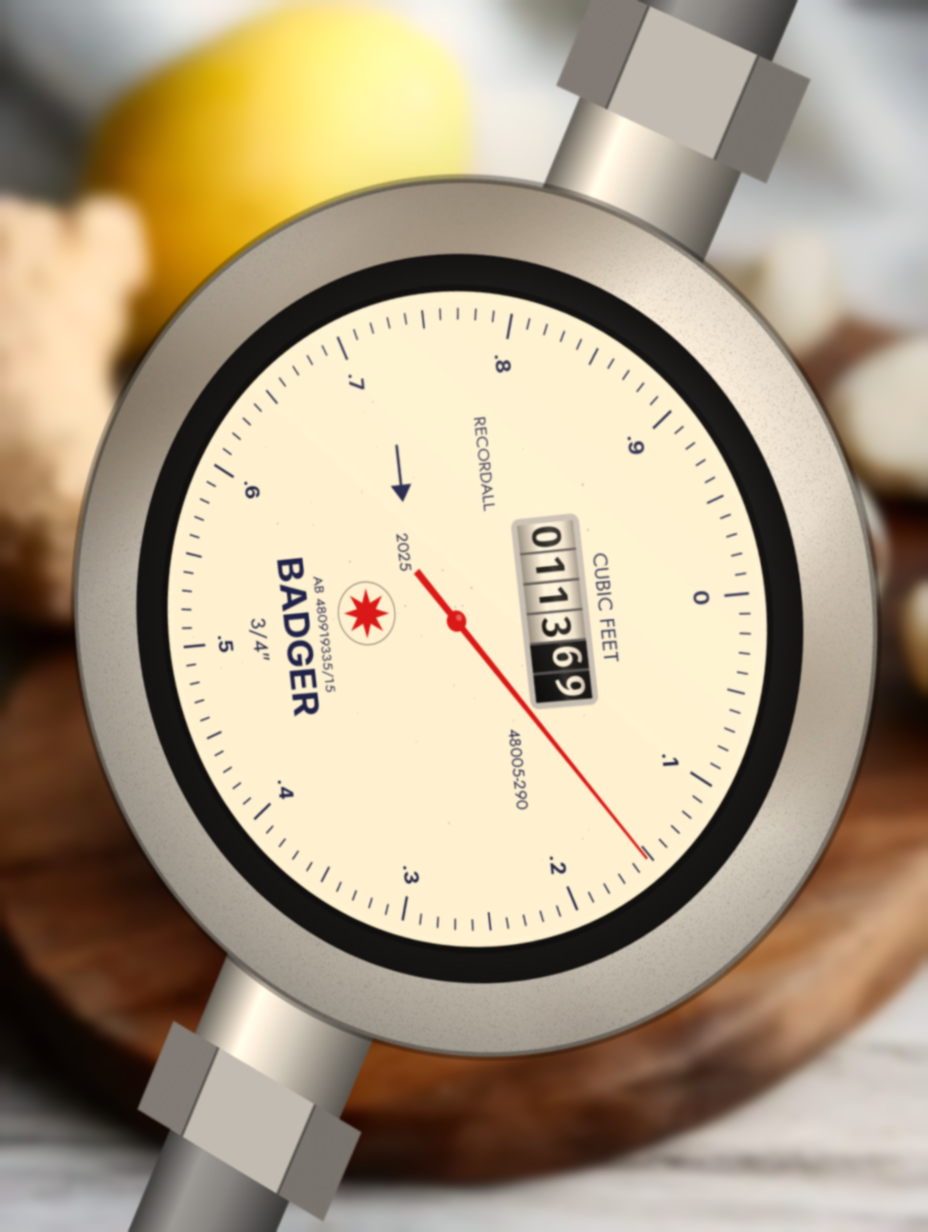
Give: 11369.15 ft³
